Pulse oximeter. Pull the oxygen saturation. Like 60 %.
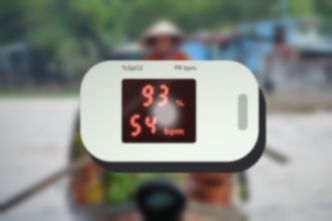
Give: 93 %
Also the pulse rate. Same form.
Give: 54 bpm
